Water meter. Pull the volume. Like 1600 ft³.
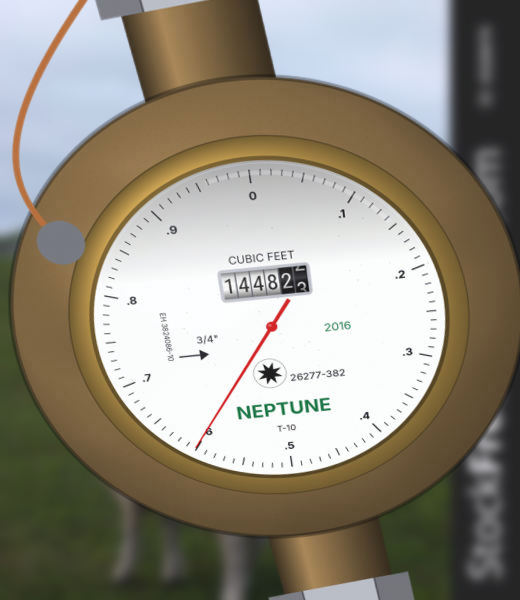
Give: 144822.60 ft³
